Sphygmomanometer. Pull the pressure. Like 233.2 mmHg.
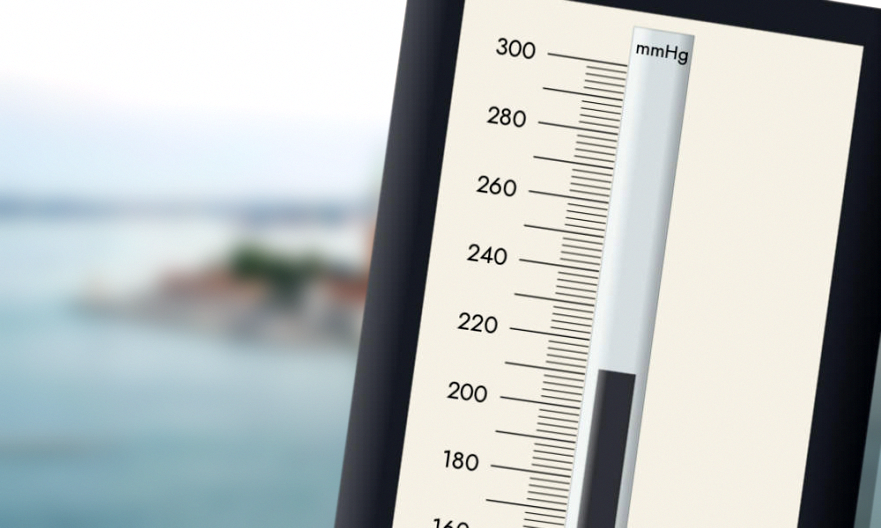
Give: 212 mmHg
